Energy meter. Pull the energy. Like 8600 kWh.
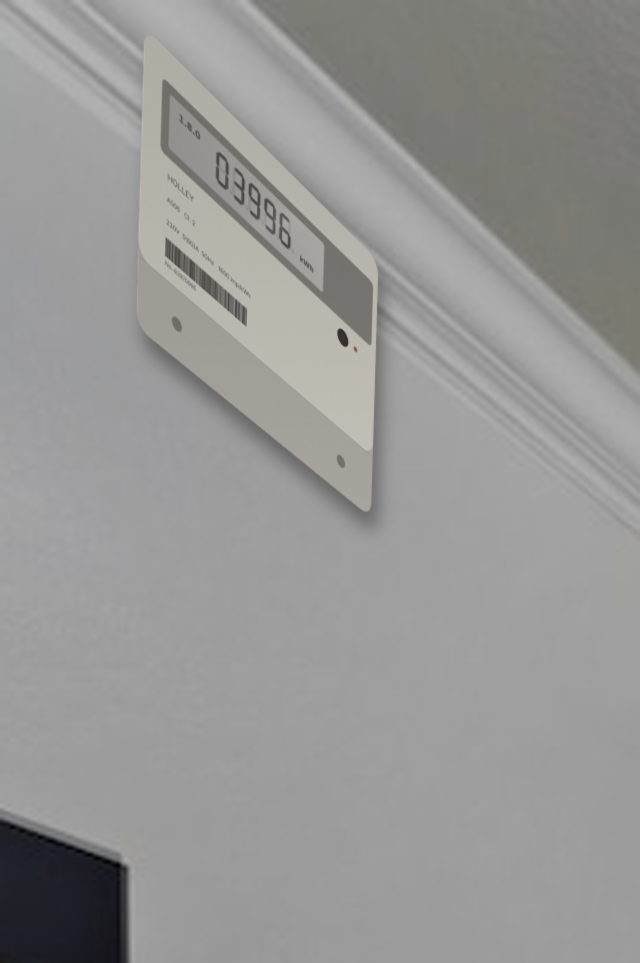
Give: 3996 kWh
